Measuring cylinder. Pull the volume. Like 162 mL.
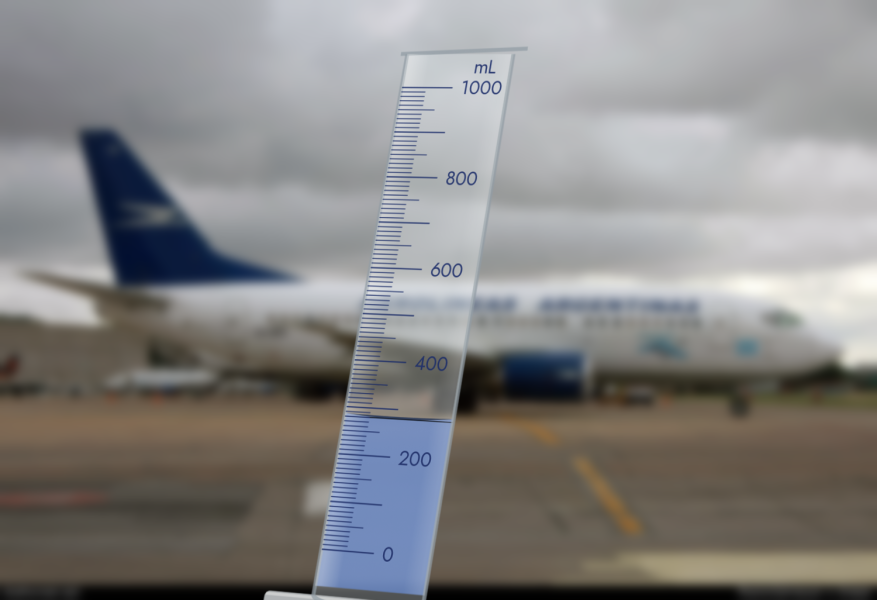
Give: 280 mL
